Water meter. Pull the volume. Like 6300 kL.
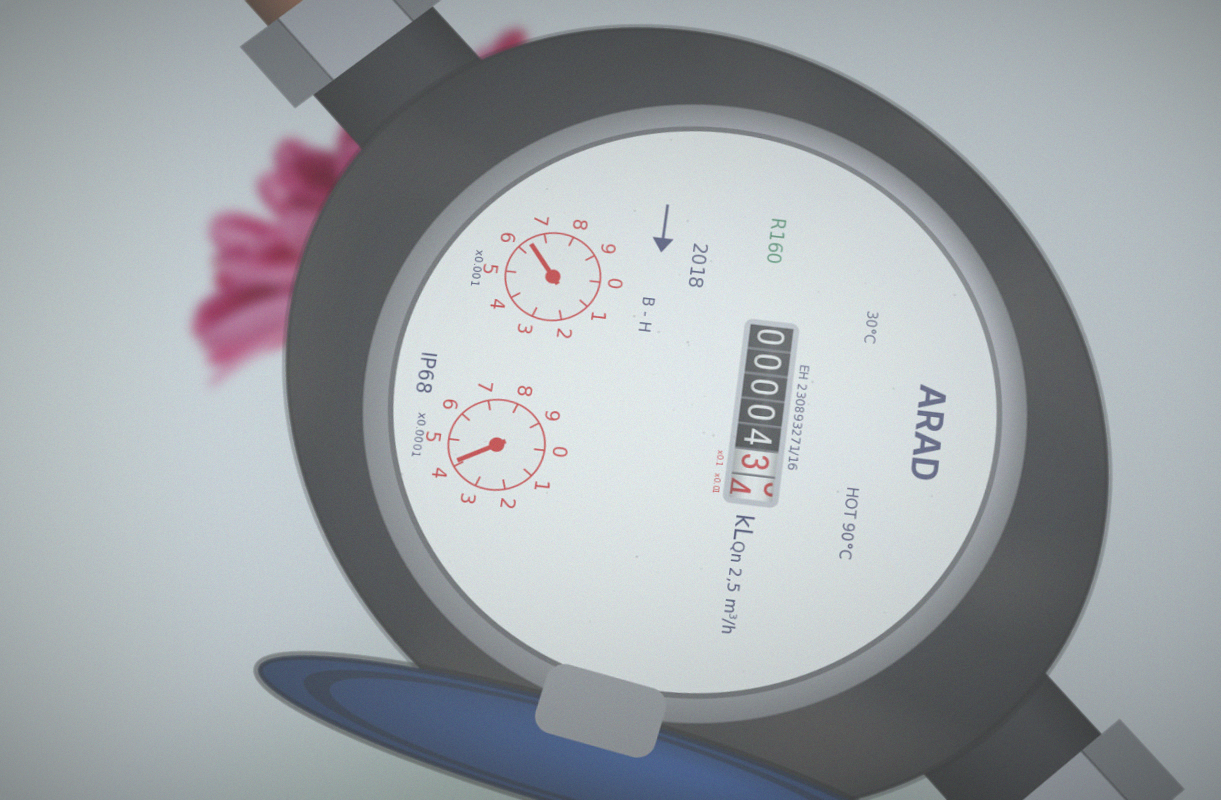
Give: 4.3364 kL
